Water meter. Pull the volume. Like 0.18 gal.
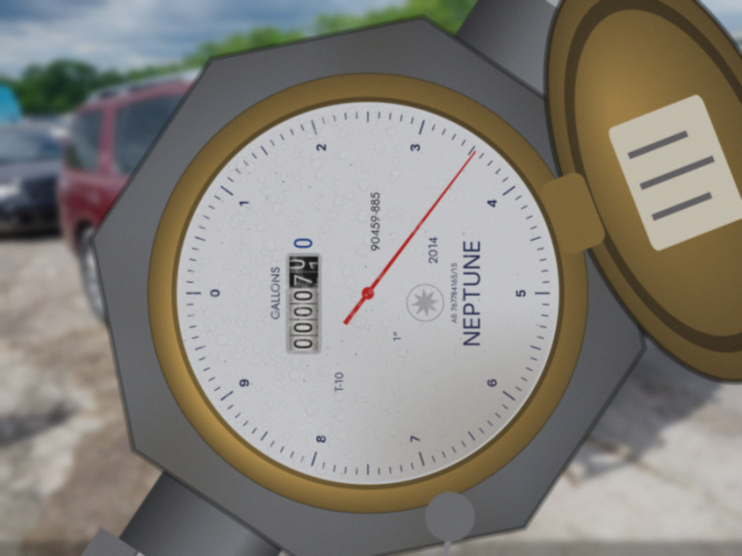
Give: 703.5 gal
